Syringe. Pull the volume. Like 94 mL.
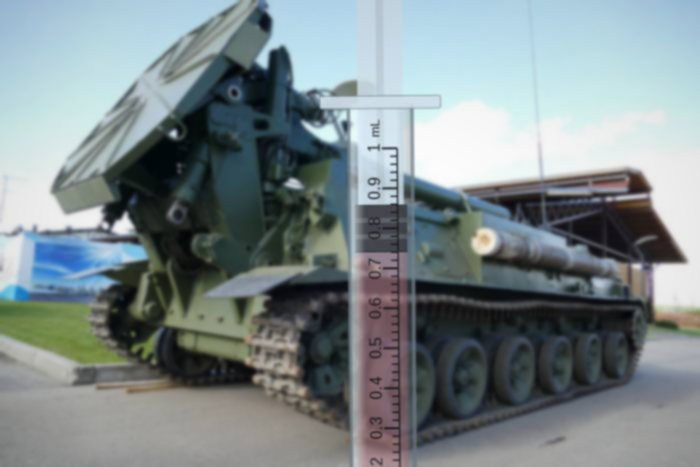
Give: 0.74 mL
